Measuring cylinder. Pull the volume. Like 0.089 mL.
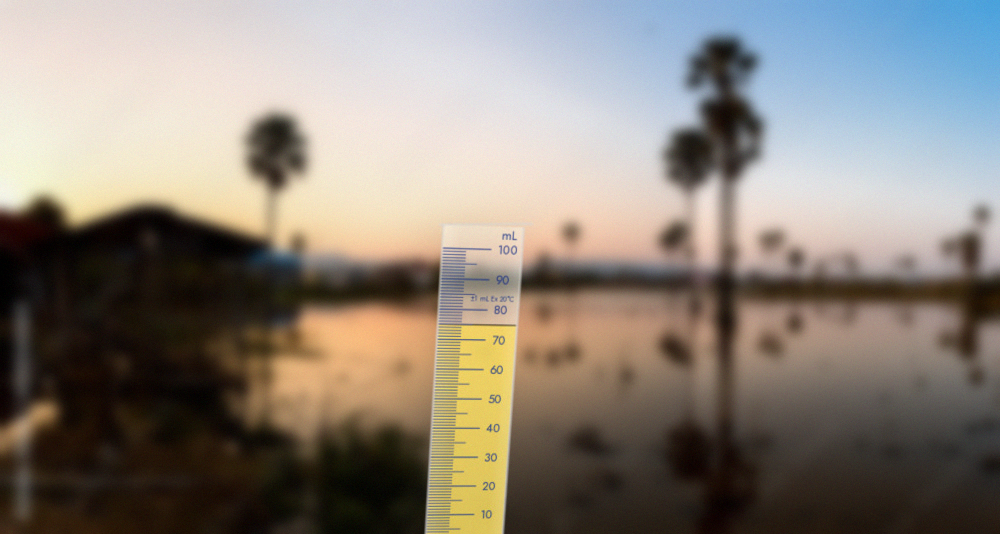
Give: 75 mL
